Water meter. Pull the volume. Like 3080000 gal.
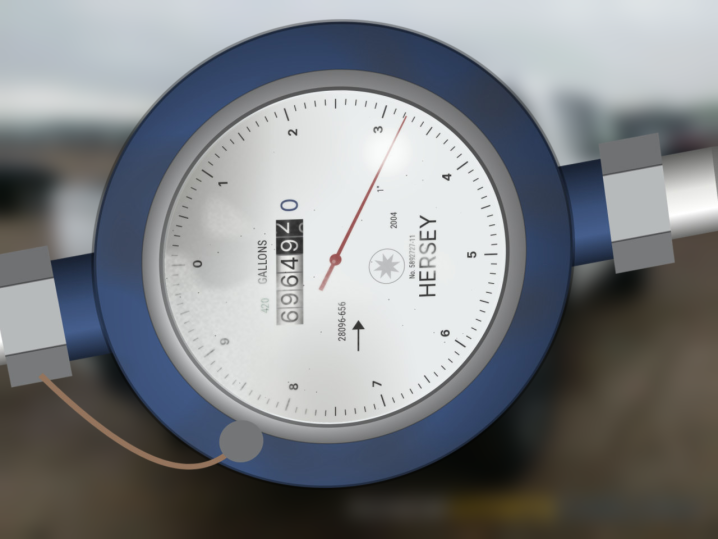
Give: 6964923.2 gal
